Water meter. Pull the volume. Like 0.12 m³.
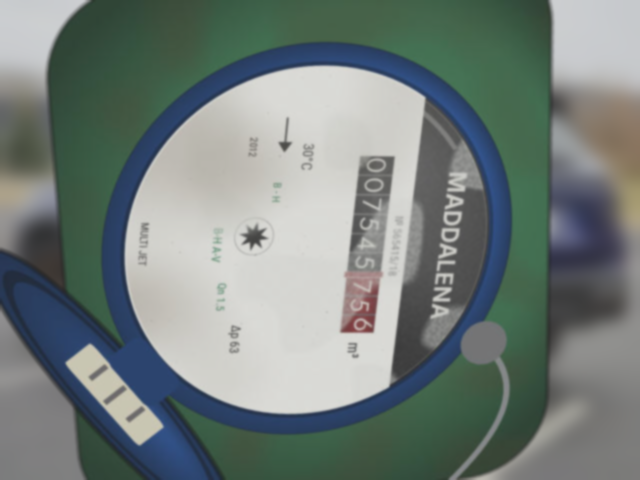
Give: 7545.756 m³
